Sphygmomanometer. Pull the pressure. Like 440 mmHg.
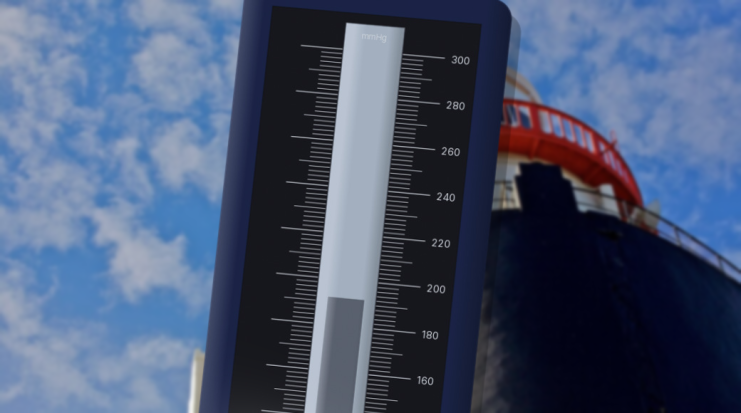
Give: 192 mmHg
